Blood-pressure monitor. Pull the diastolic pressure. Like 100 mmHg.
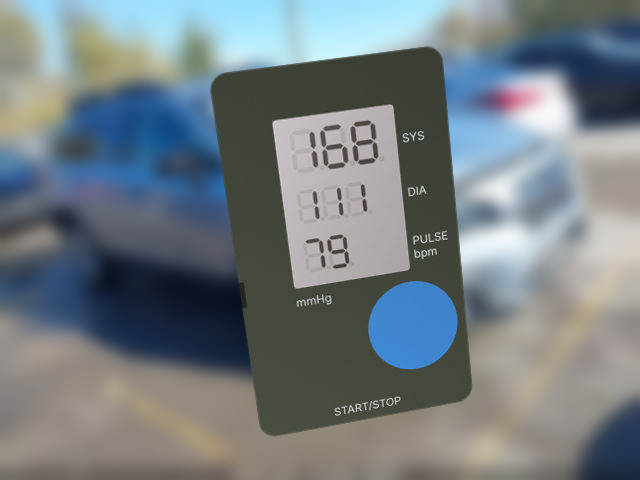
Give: 111 mmHg
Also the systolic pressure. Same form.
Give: 168 mmHg
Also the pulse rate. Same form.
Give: 79 bpm
